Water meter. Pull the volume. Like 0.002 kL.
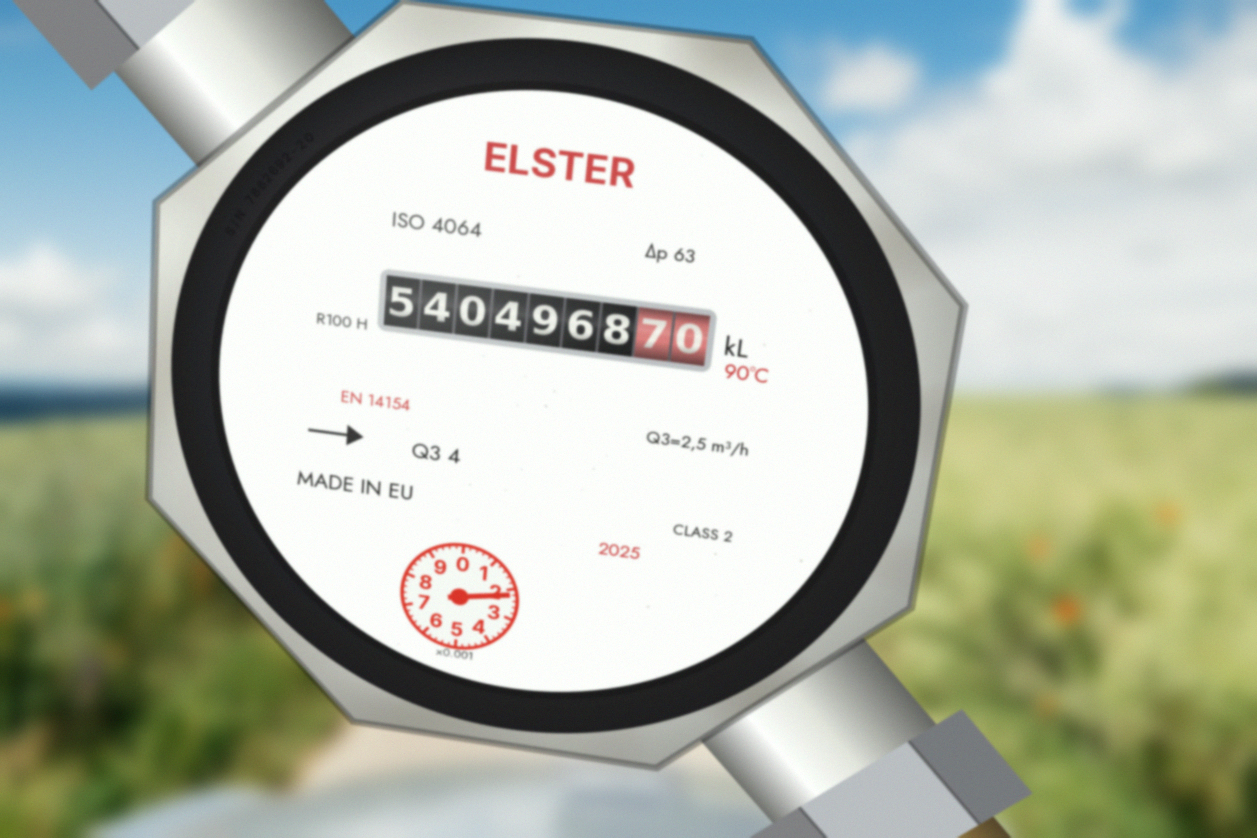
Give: 5404968.702 kL
